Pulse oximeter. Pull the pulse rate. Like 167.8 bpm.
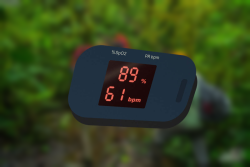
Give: 61 bpm
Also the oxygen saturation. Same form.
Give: 89 %
